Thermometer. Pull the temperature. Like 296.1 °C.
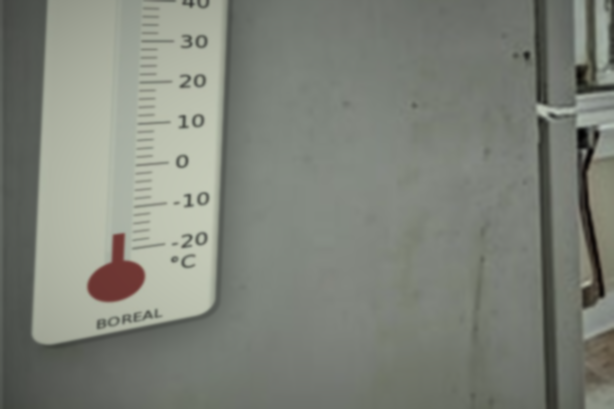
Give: -16 °C
